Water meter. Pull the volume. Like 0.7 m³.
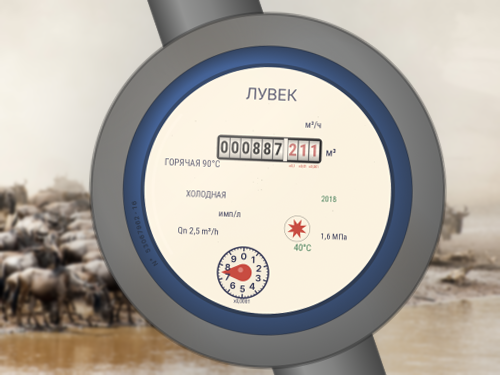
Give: 887.2117 m³
